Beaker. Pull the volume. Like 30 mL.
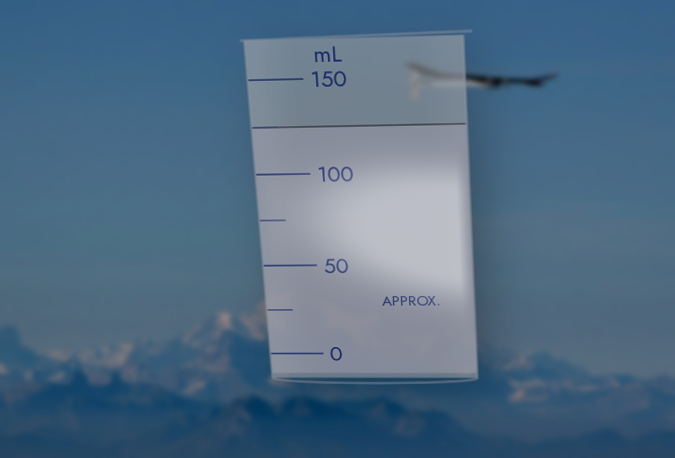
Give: 125 mL
